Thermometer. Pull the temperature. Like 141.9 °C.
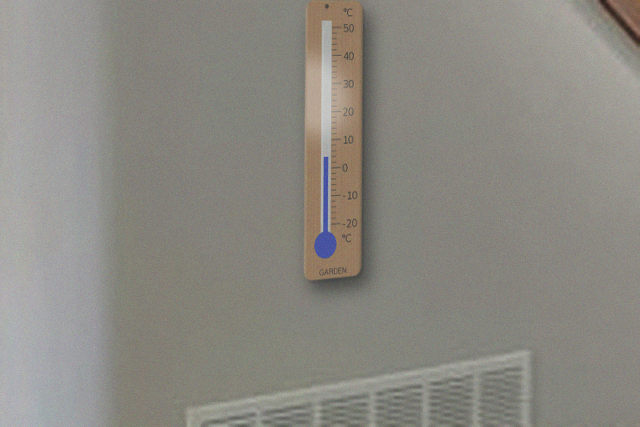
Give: 4 °C
